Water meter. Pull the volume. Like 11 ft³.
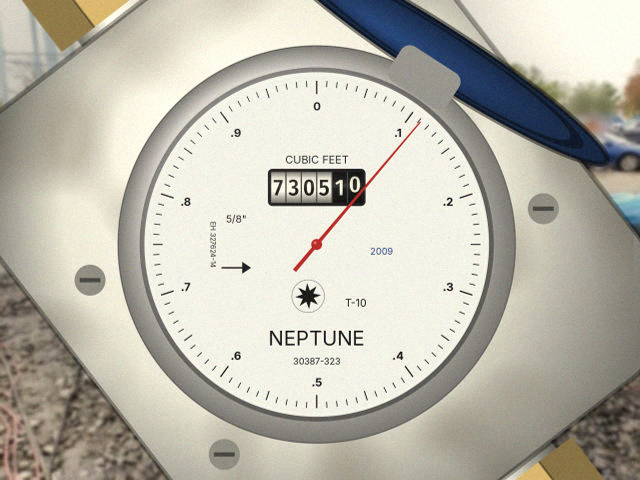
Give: 730510.11 ft³
